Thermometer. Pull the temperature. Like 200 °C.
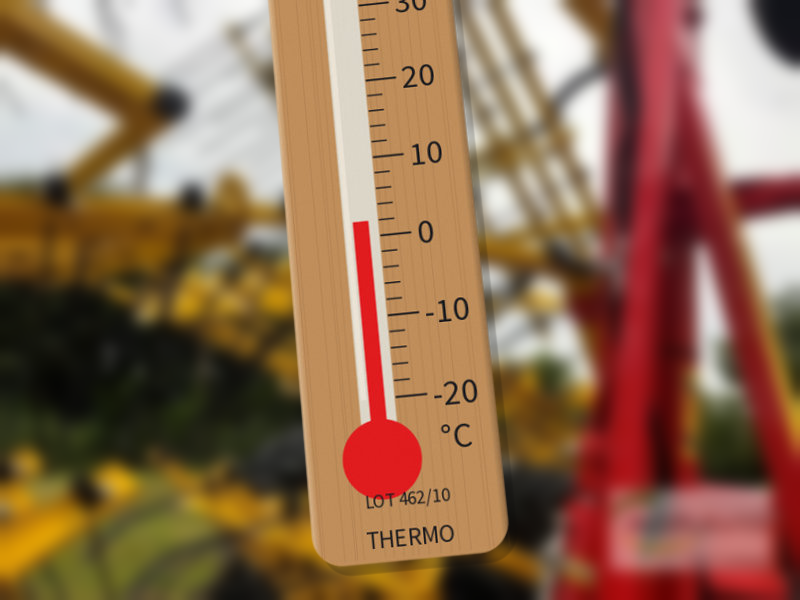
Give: 2 °C
